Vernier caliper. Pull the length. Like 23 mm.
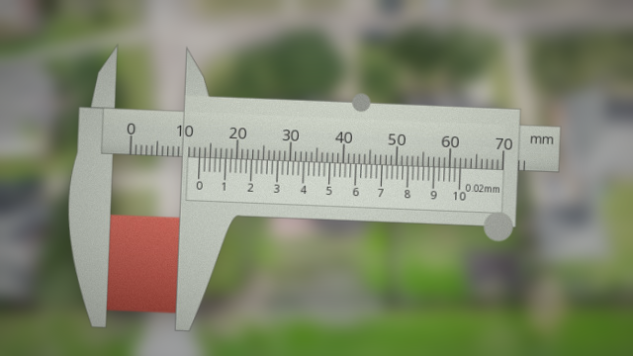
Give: 13.0 mm
